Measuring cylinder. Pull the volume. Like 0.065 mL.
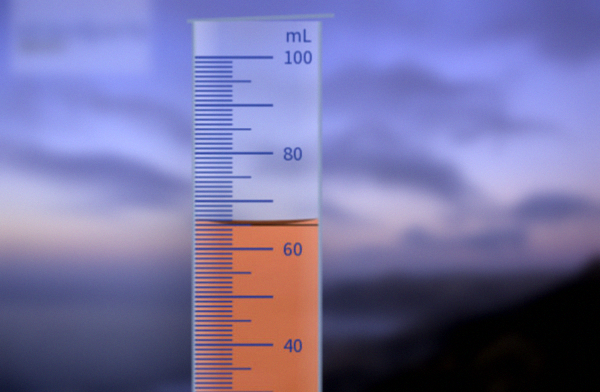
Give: 65 mL
